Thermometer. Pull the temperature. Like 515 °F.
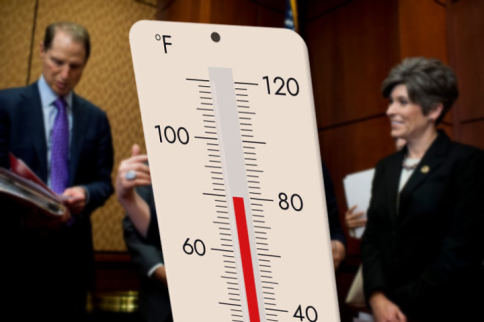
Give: 80 °F
